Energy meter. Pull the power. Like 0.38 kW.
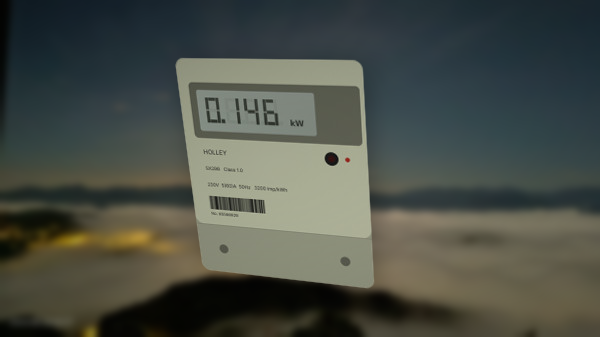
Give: 0.146 kW
